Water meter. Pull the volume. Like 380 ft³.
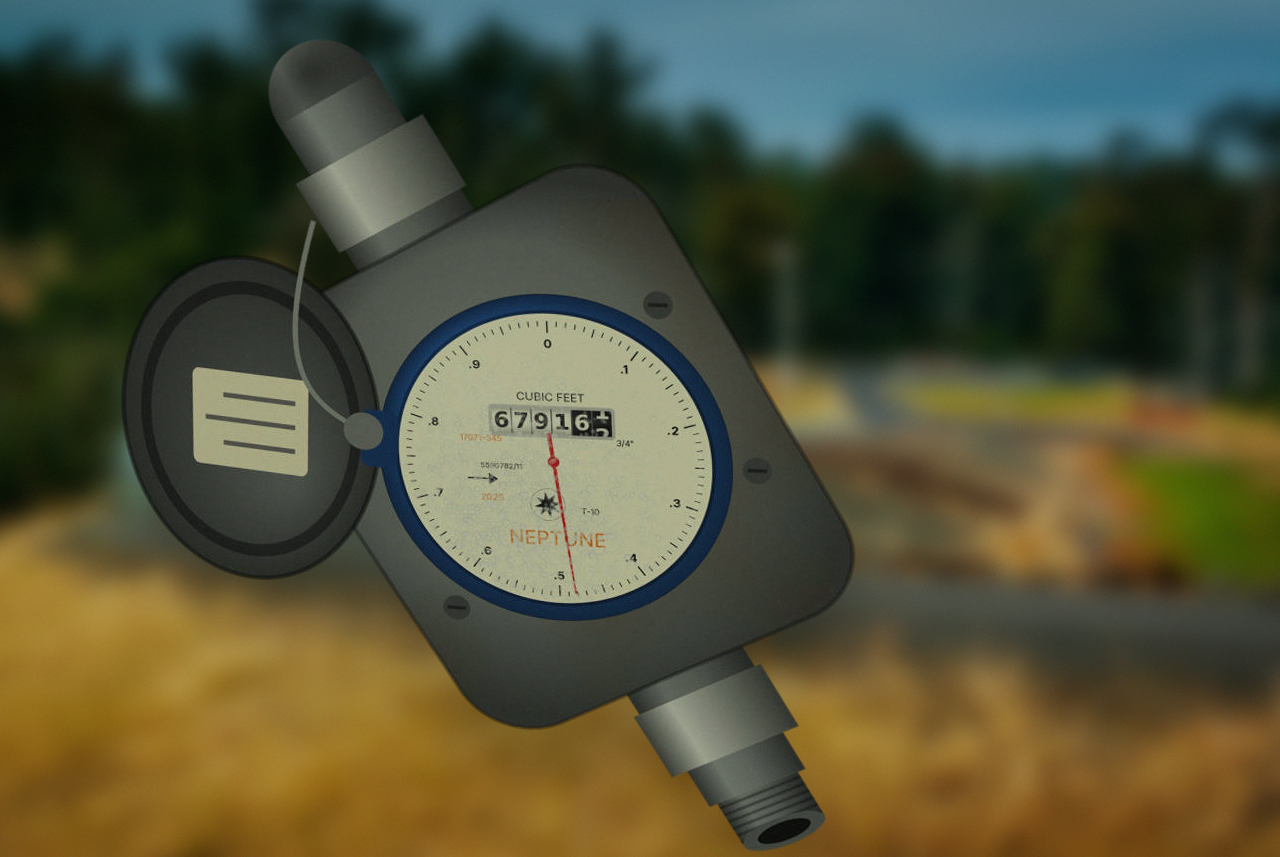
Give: 679161.48 ft³
